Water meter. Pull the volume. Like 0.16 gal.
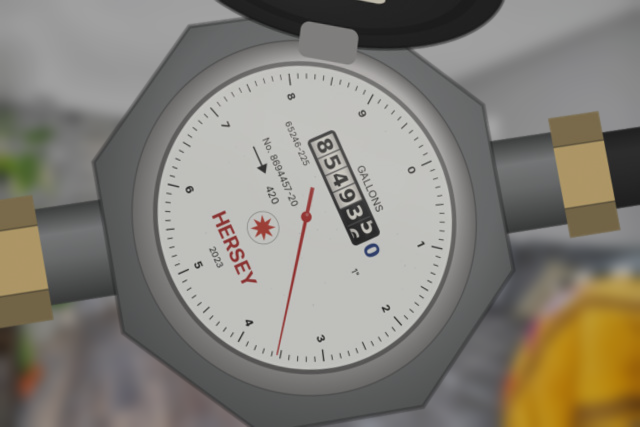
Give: 8549353.5 gal
